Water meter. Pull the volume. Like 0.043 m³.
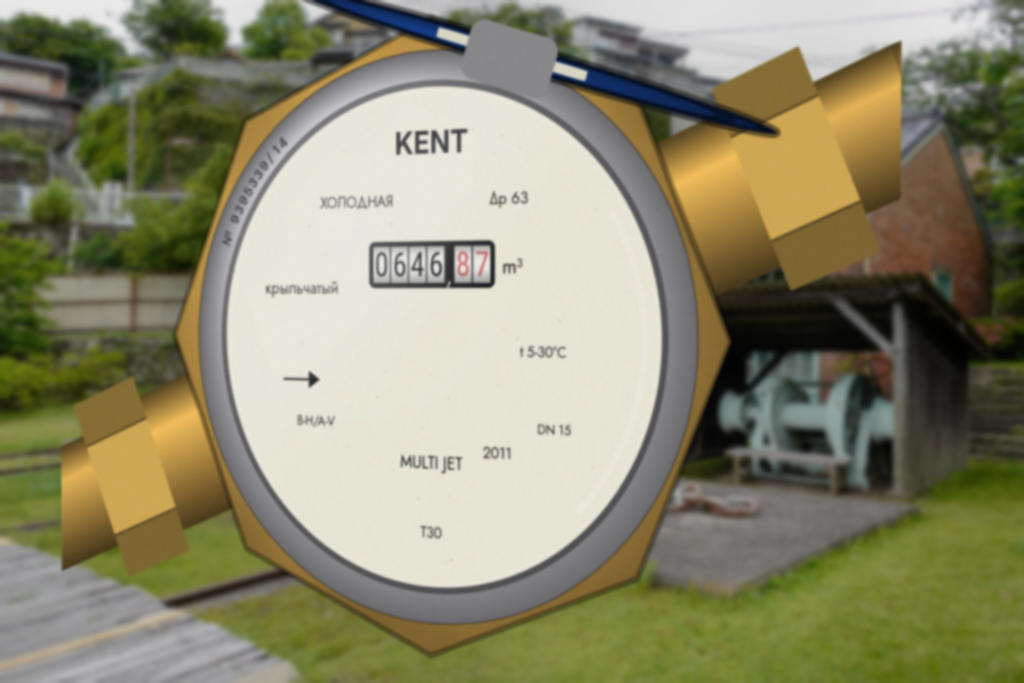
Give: 646.87 m³
